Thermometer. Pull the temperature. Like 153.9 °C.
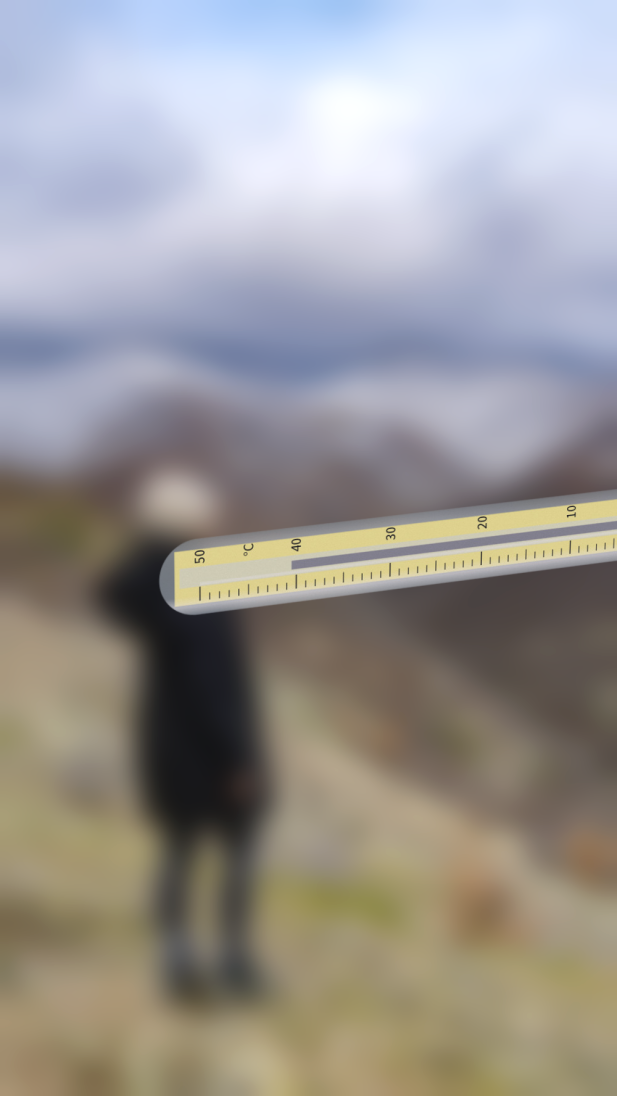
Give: 40.5 °C
